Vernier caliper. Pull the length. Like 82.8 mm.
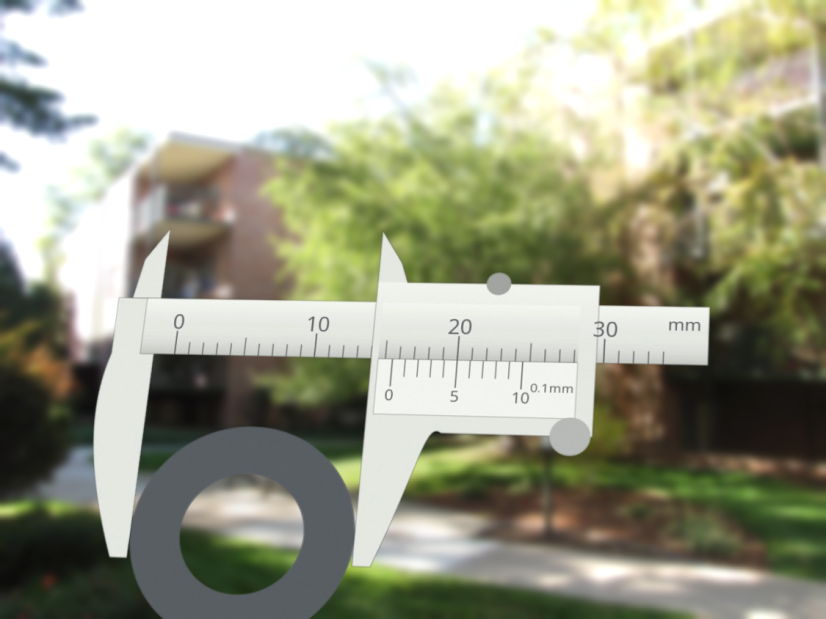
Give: 15.5 mm
